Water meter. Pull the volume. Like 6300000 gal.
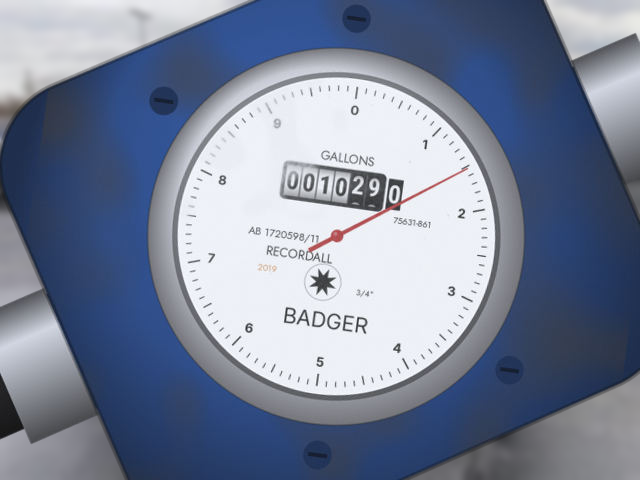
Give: 10291.5 gal
